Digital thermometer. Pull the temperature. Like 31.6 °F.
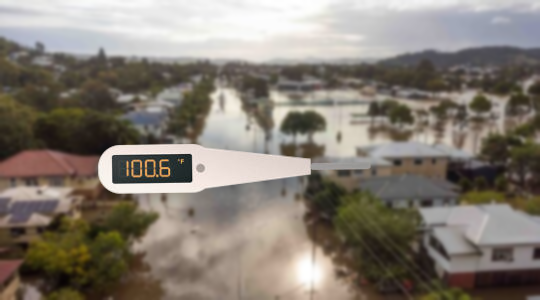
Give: 100.6 °F
